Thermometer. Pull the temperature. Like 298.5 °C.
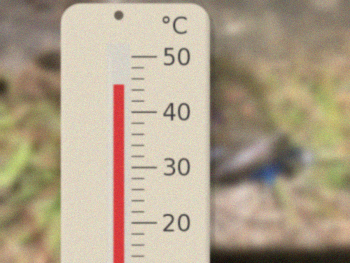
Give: 45 °C
